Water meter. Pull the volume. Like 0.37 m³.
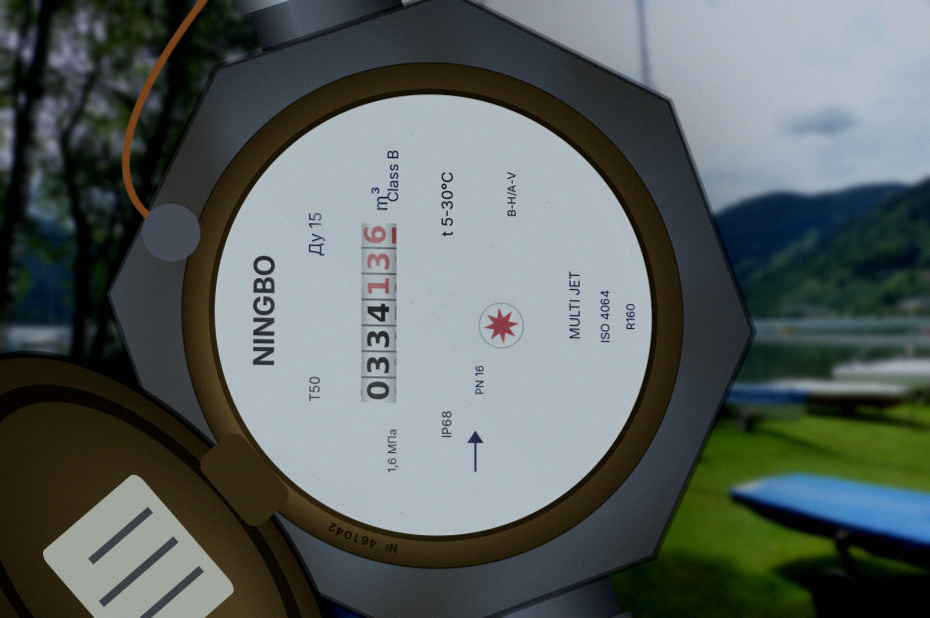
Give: 334.136 m³
